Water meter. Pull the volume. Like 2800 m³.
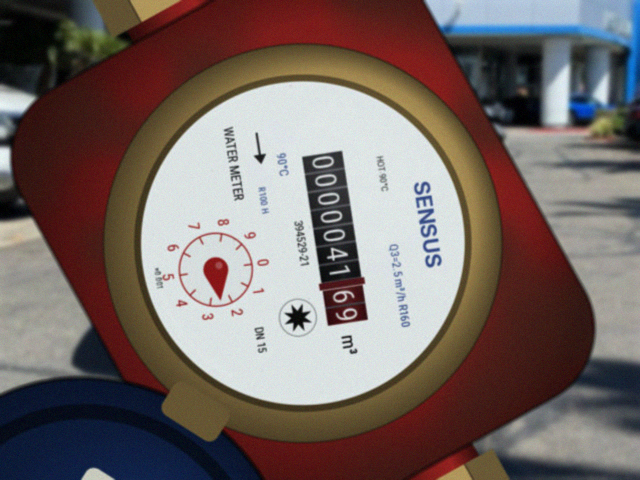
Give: 41.692 m³
